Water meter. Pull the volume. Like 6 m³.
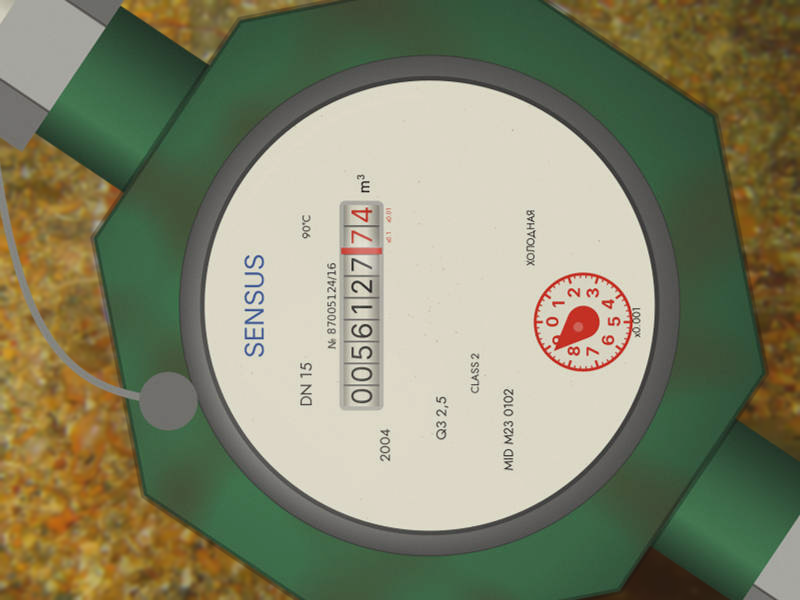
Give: 56127.748 m³
